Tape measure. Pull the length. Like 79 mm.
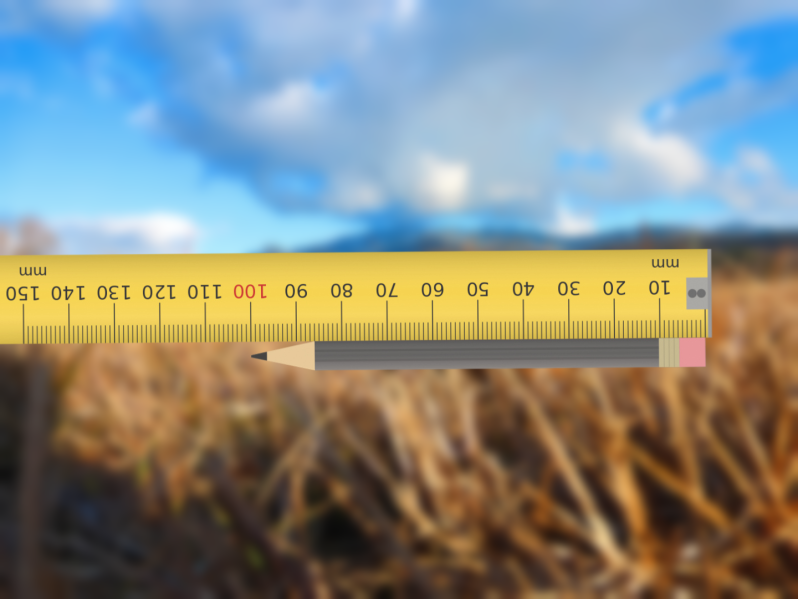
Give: 100 mm
